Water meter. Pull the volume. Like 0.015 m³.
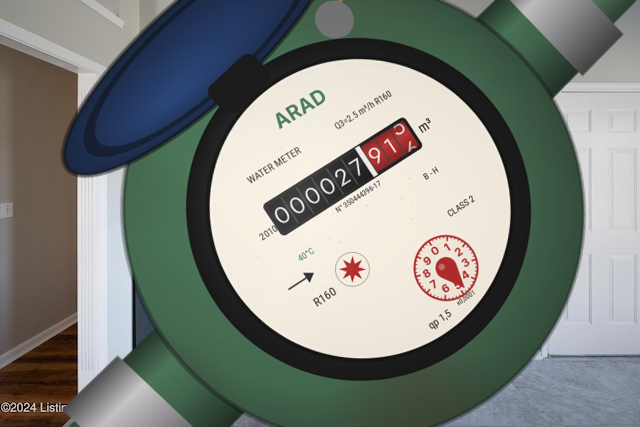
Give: 27.9154 m³
